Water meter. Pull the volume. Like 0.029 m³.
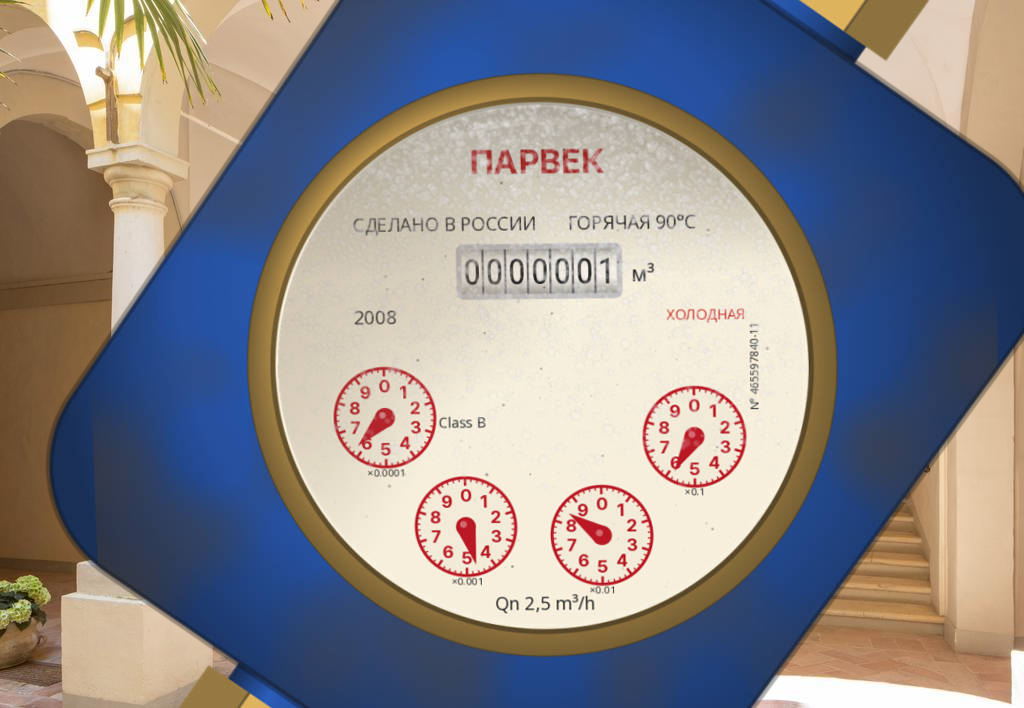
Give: 1.5846 m³
